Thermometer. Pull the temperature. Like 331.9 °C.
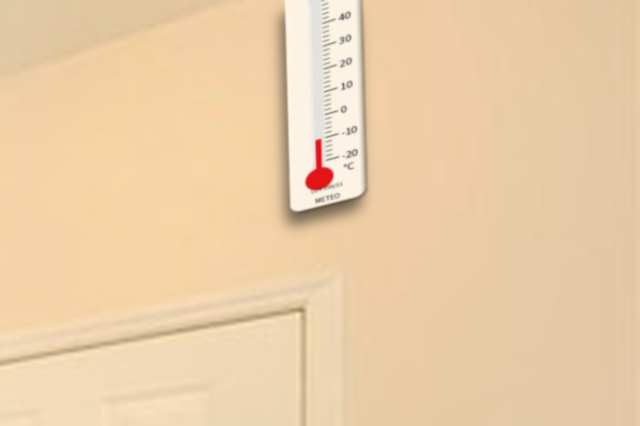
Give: -10 °C
